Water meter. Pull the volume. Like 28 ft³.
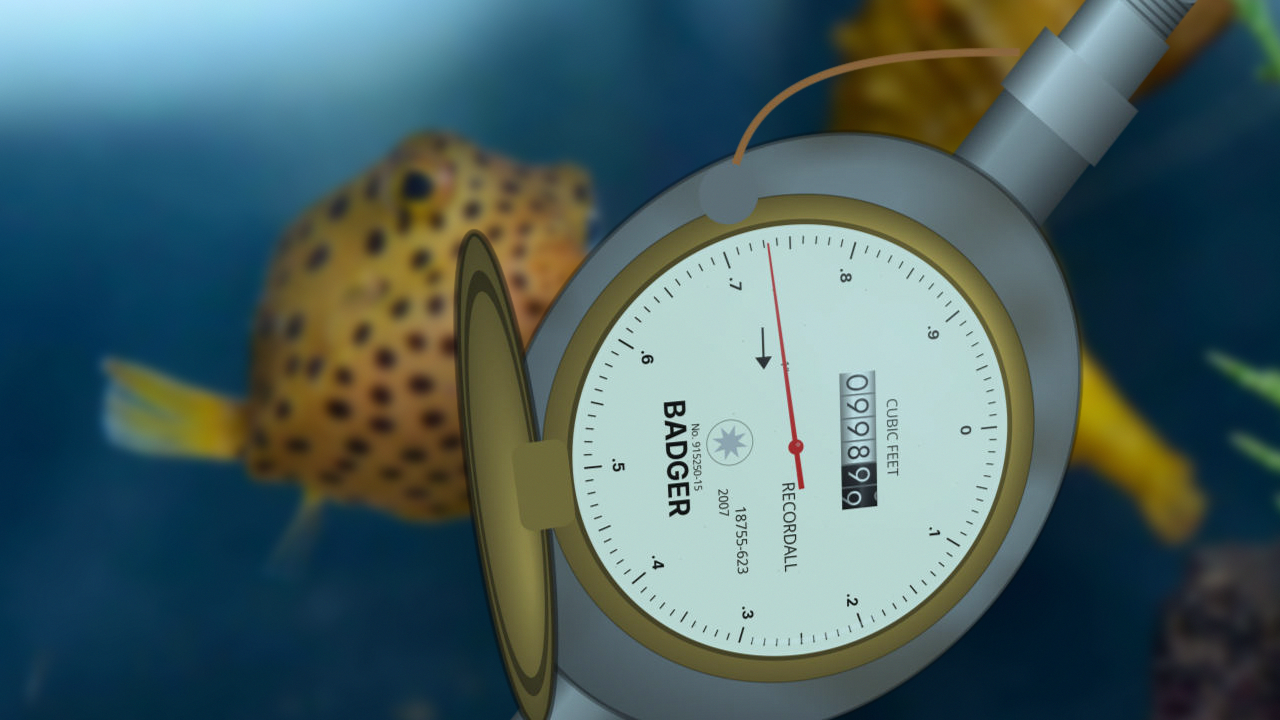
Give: 99898.73 ft³
